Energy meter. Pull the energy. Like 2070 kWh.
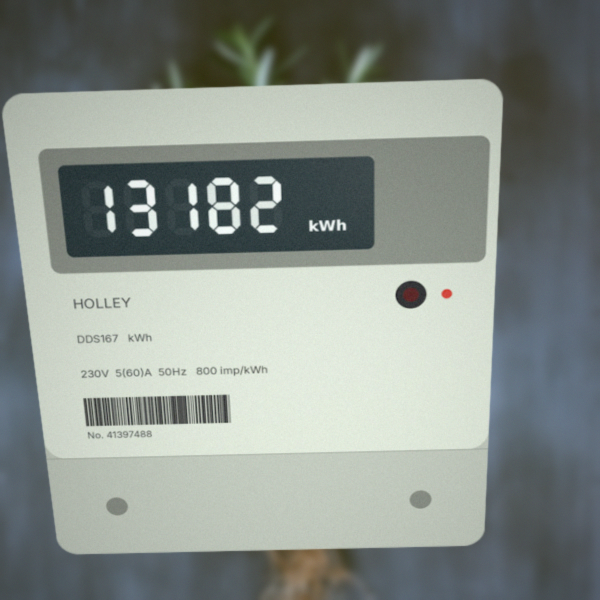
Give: 13182 kWh
